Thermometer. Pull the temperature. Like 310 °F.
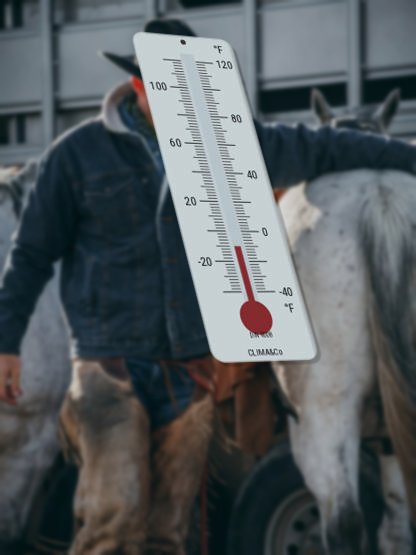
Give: -10 °F
